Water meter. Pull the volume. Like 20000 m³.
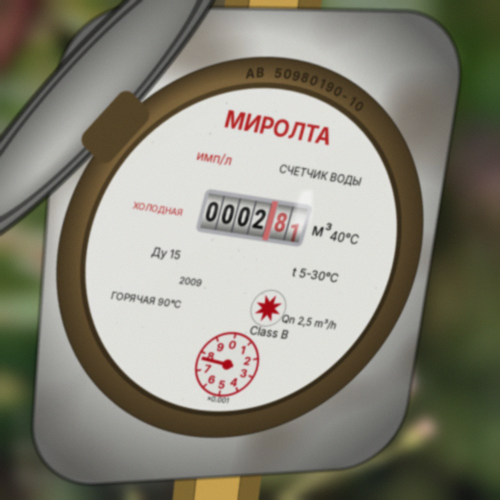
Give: 2.807 m³
